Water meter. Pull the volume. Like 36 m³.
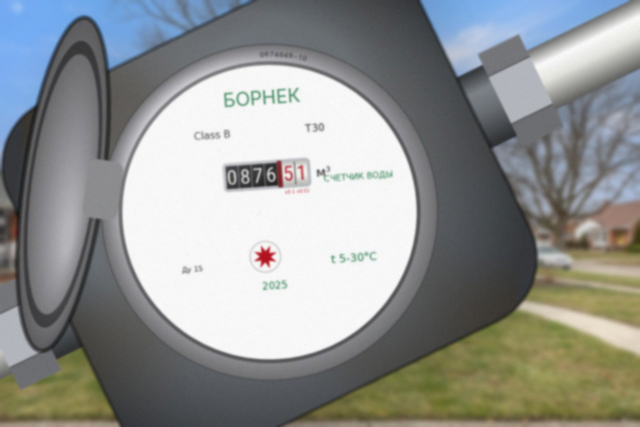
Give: 876.51 m³
